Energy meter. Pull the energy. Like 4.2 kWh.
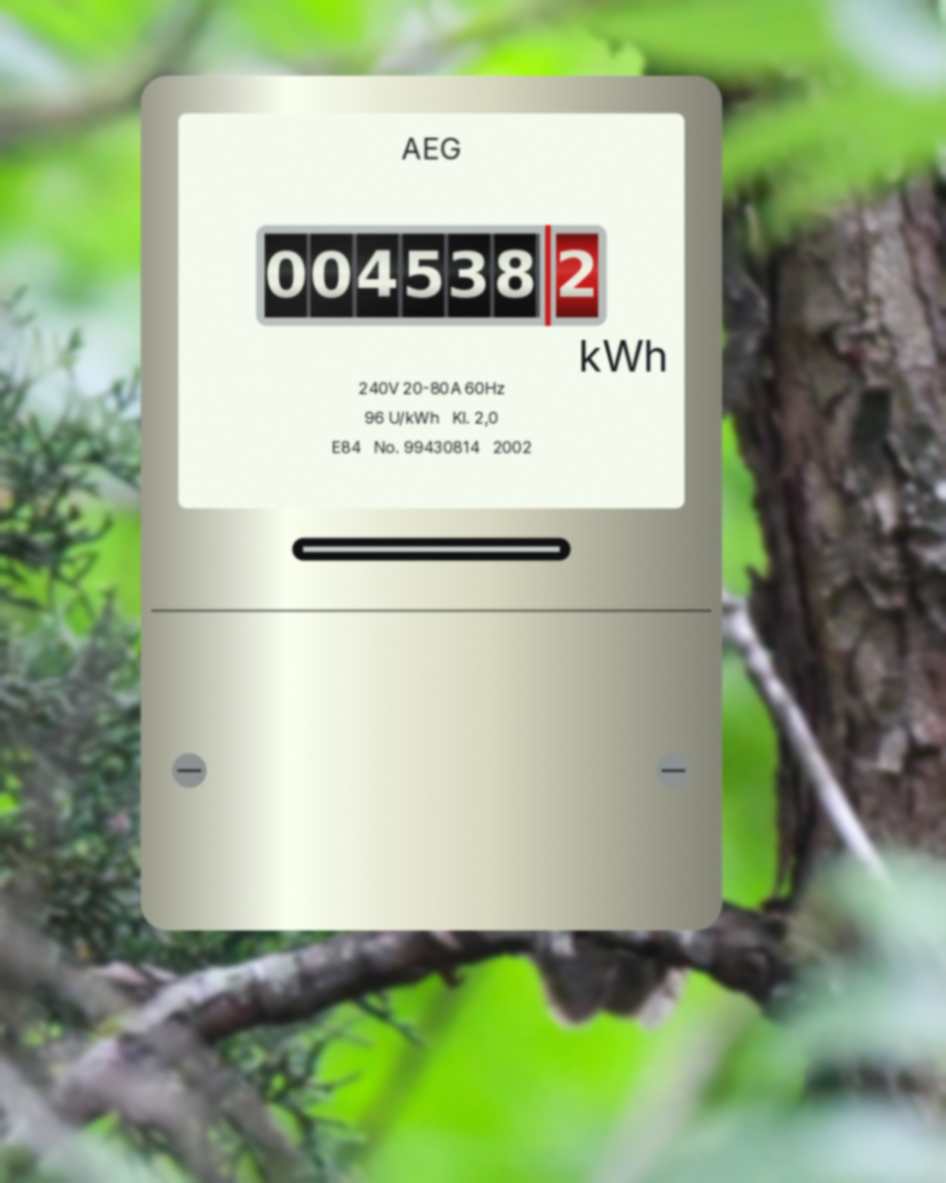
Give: 4538.2 kWh
